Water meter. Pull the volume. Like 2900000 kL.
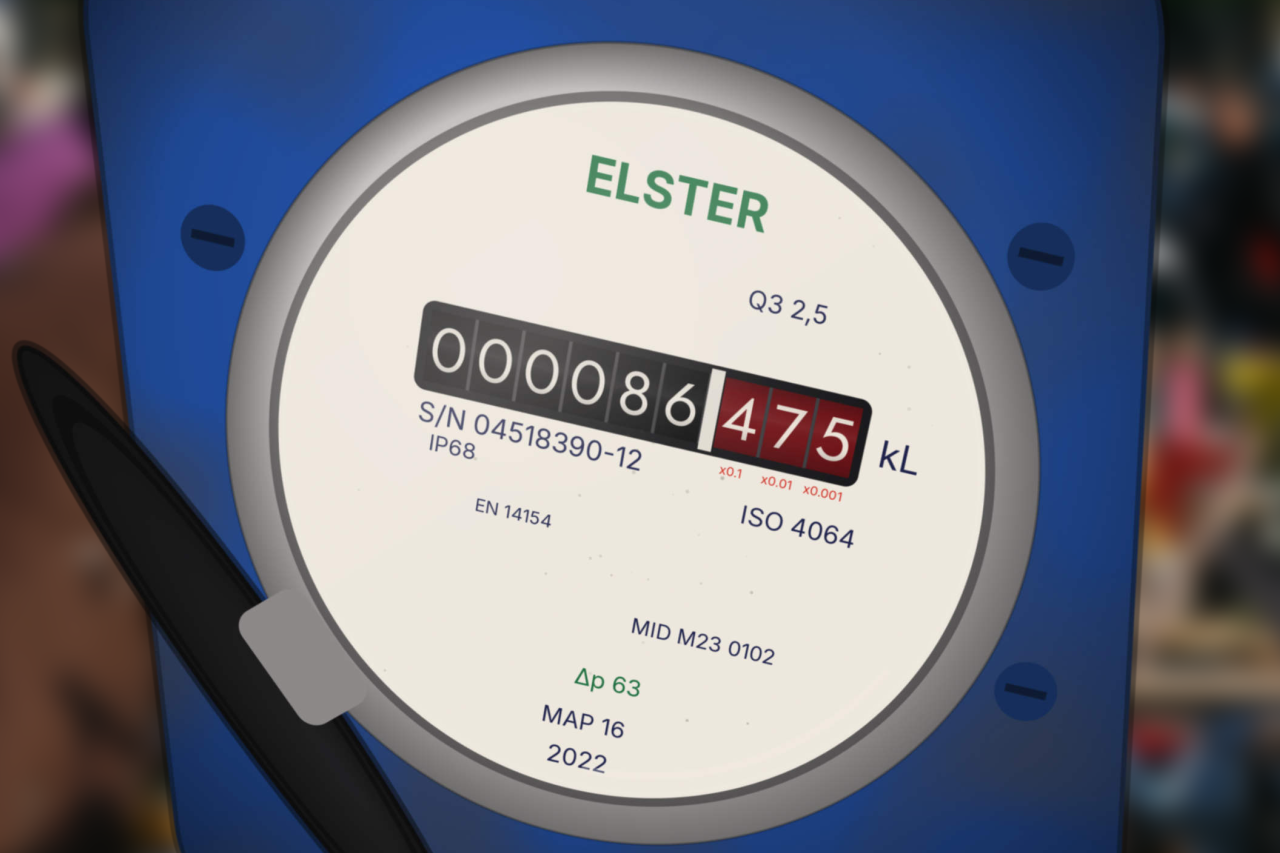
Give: 86.475 kL
